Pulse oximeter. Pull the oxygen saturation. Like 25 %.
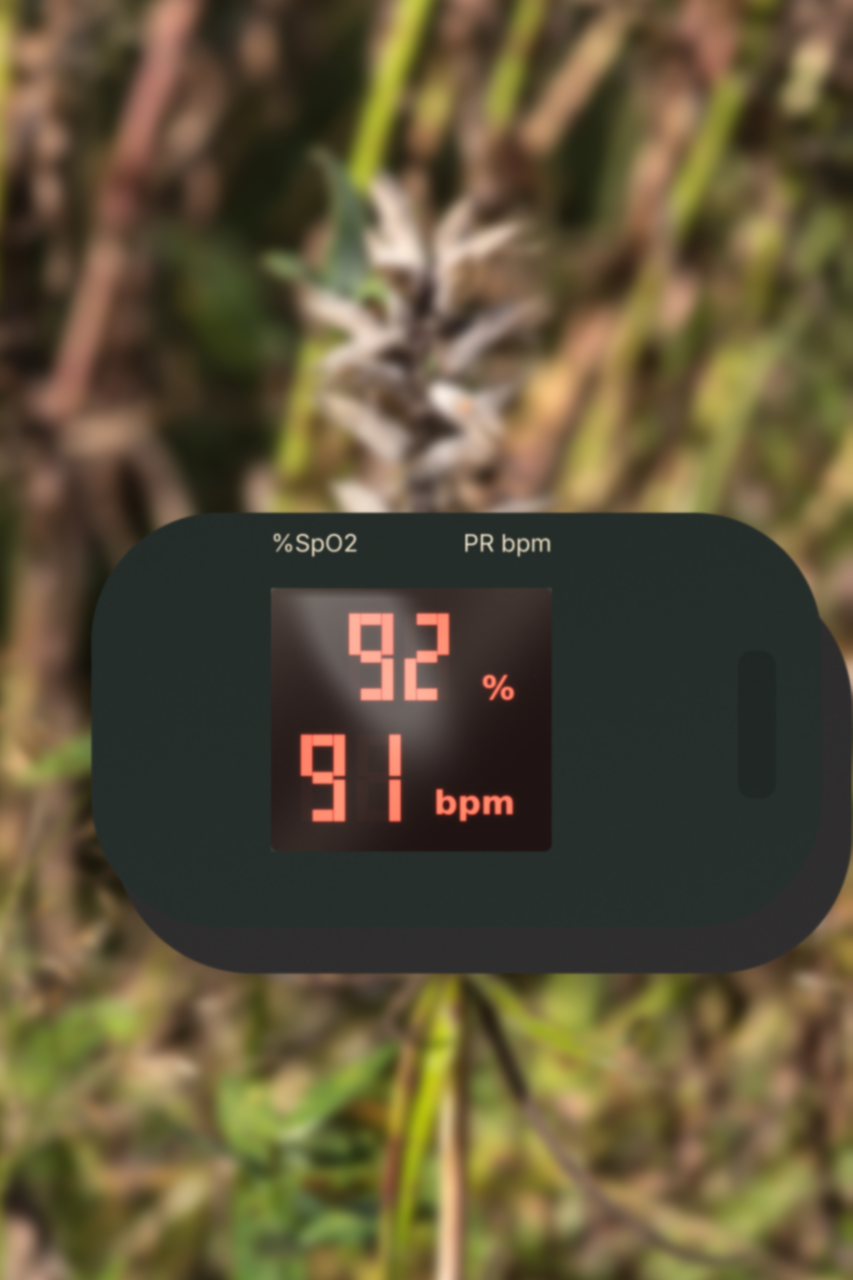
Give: 92 %
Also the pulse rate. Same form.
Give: 91 bpm
